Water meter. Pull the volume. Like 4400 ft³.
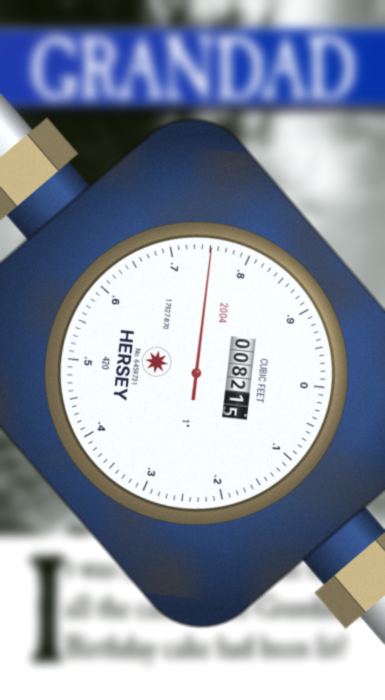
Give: 8214.75 ft³
